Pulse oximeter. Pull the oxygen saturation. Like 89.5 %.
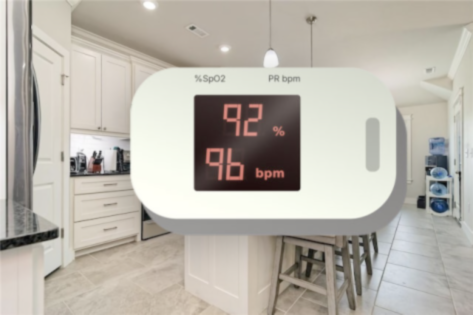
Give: 92 %
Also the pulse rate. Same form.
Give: 96 bpm
